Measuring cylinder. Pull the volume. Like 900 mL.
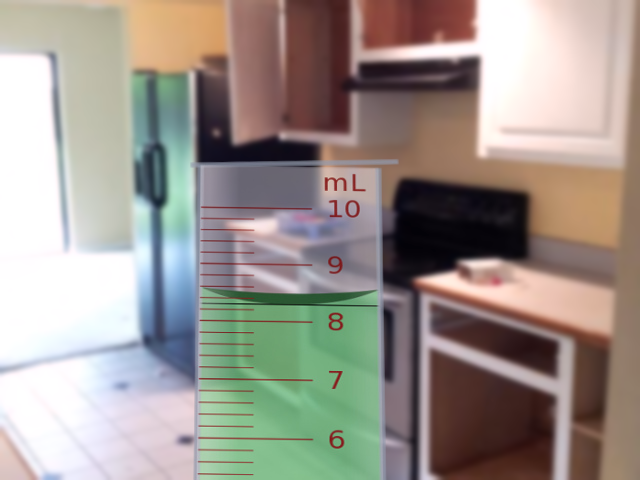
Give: 8.3 mL
